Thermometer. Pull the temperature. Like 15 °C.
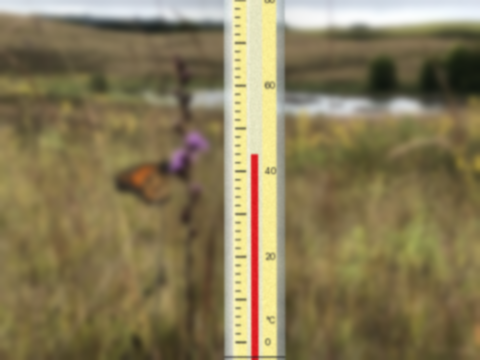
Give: 44 °C
